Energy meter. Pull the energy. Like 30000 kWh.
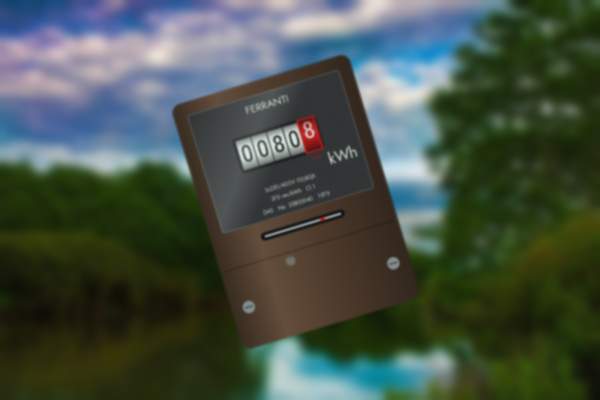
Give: 80.8 kWh
